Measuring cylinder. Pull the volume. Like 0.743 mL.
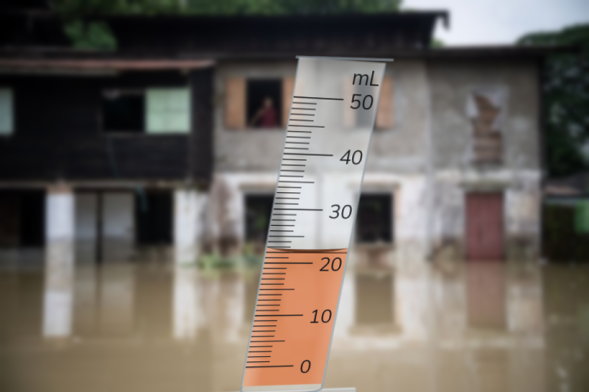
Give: 22 mL
